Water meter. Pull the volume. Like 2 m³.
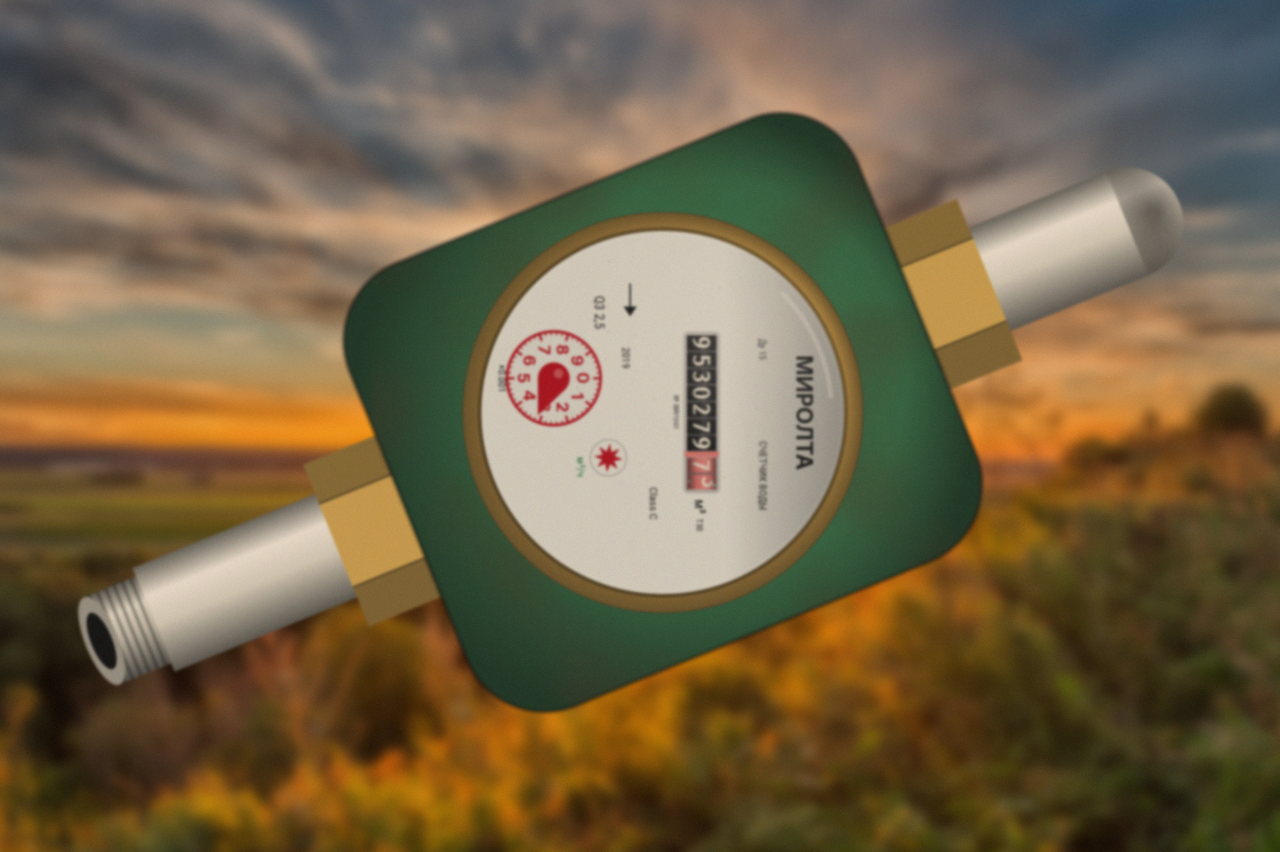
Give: 9530279.733 m³
